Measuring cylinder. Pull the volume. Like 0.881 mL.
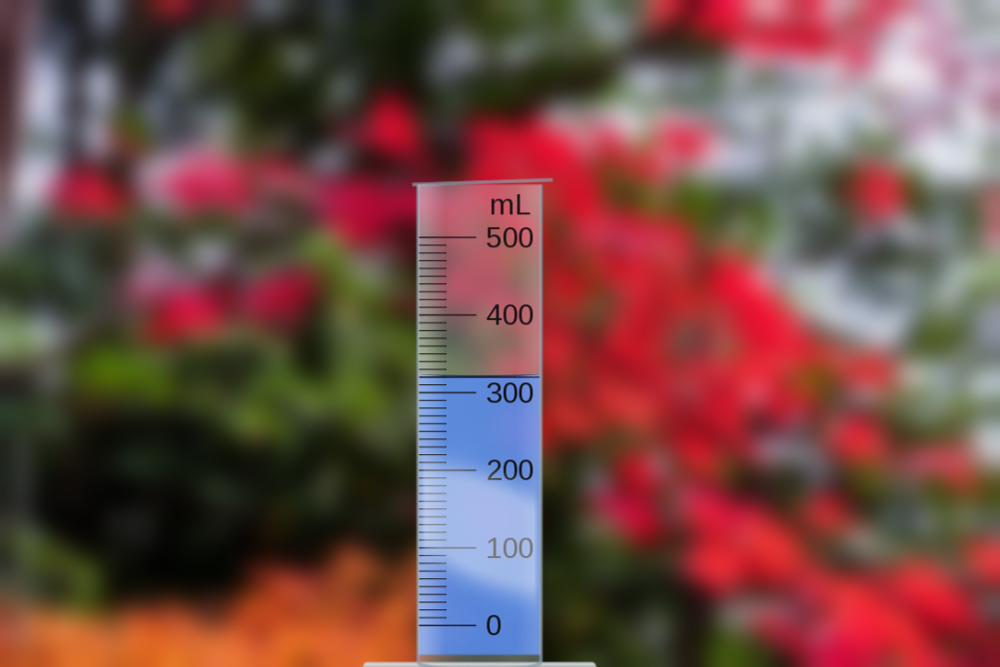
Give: 320 mL
